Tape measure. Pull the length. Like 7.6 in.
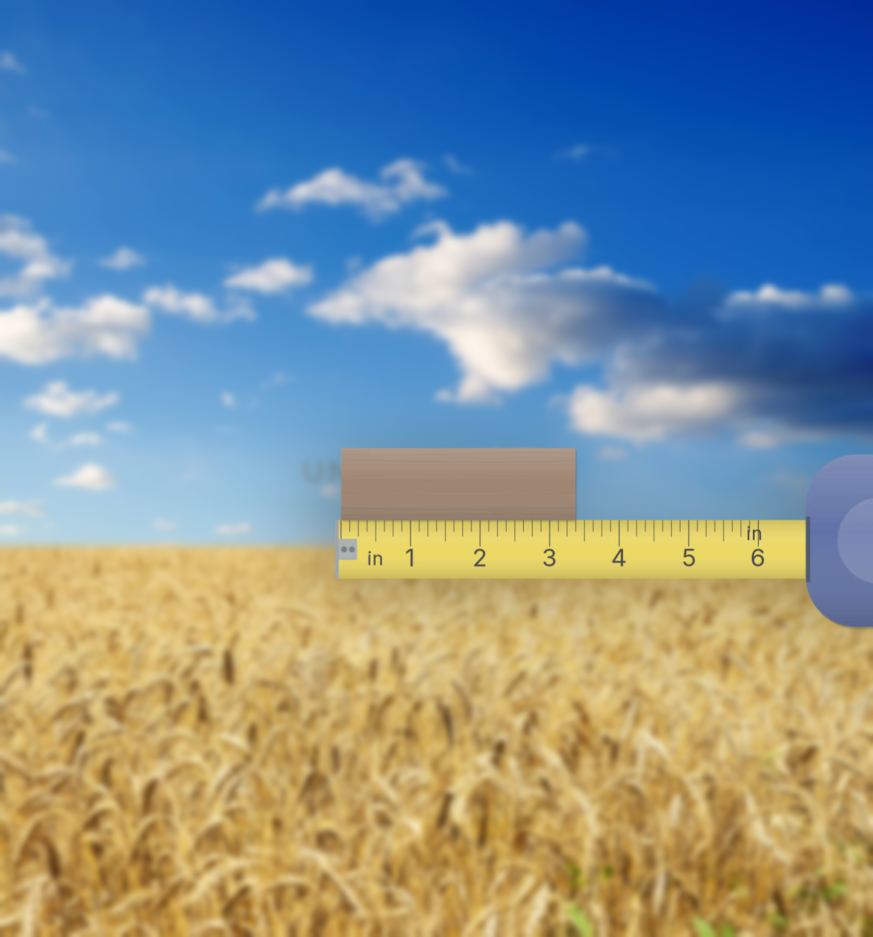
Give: 3.375 in
